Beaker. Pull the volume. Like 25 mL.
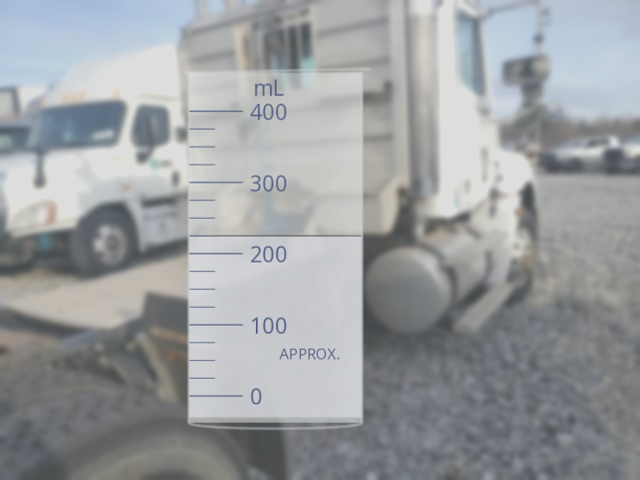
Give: 225 mL
